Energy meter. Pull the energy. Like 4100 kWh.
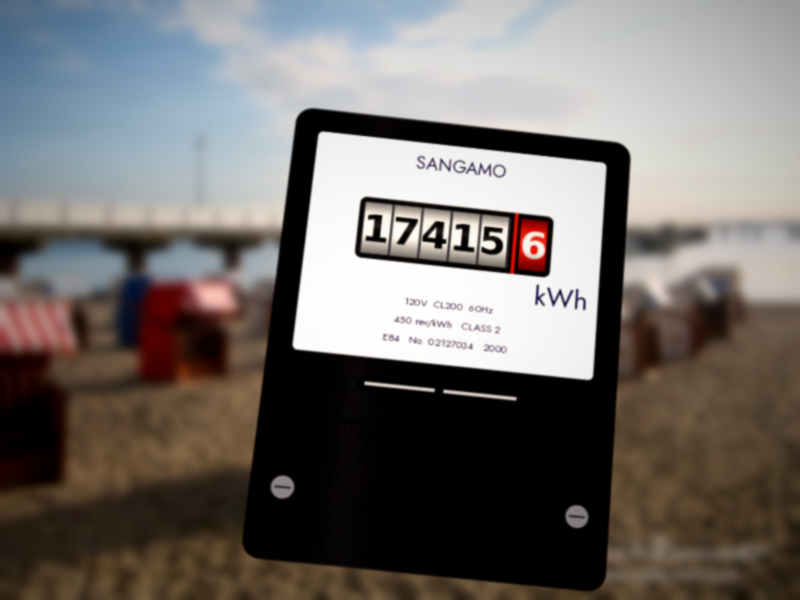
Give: 17415.6 kWh
